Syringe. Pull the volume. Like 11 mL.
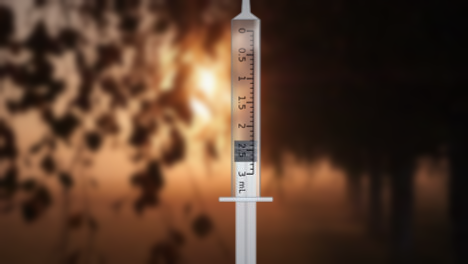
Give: 2.3 mL
